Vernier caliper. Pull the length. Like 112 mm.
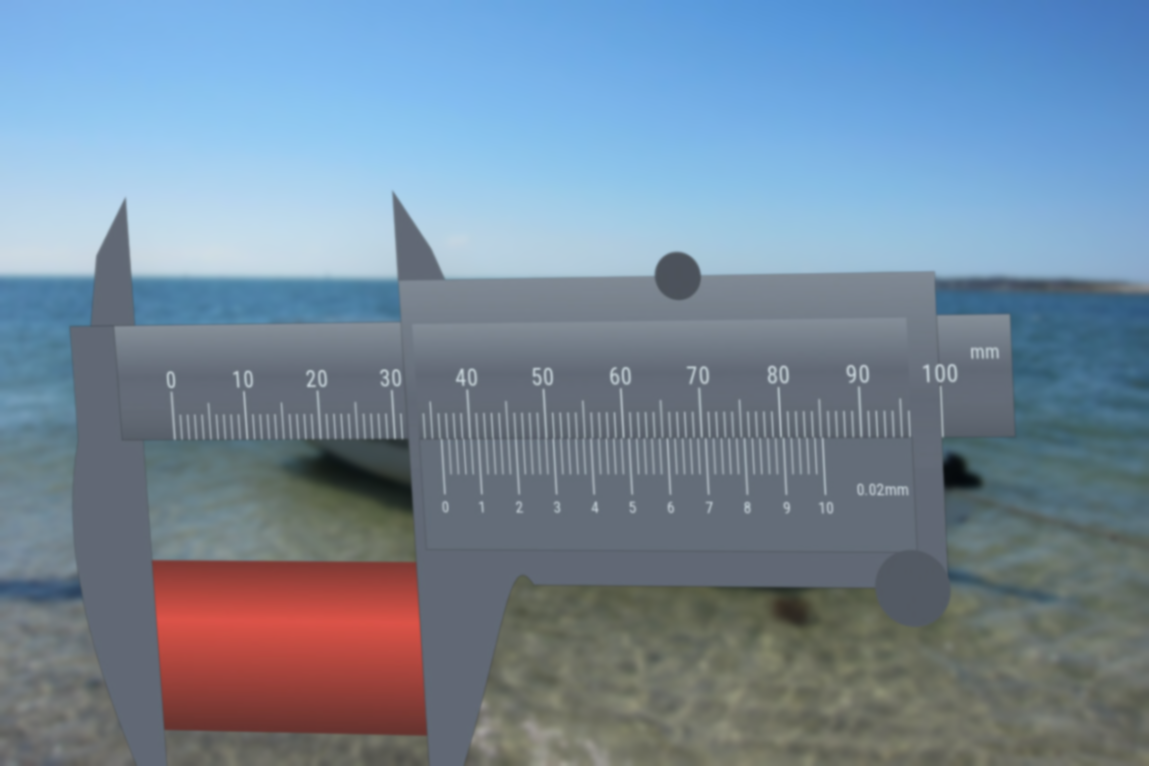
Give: 36.2 mm
